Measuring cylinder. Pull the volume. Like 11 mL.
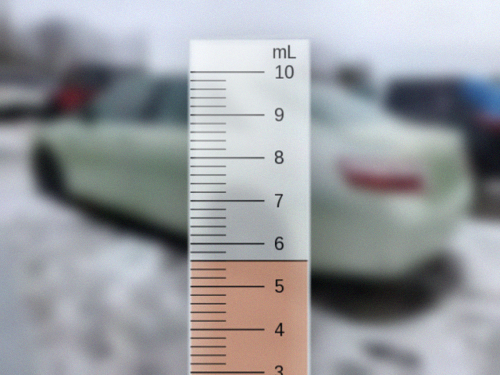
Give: 5.6 mL
